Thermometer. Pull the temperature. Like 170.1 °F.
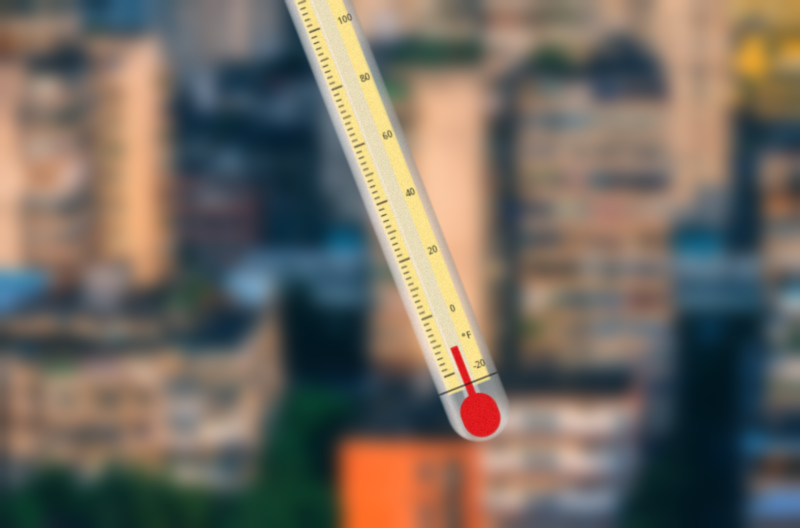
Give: -12 °F
